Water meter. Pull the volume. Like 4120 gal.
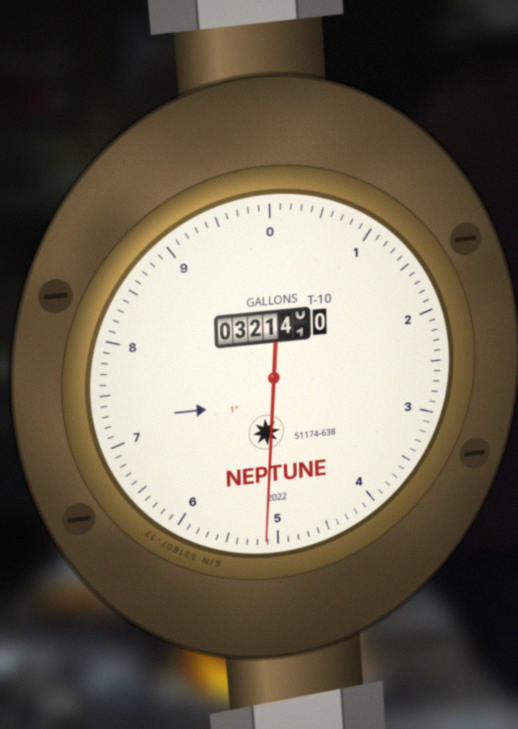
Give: 321405.1 gal
